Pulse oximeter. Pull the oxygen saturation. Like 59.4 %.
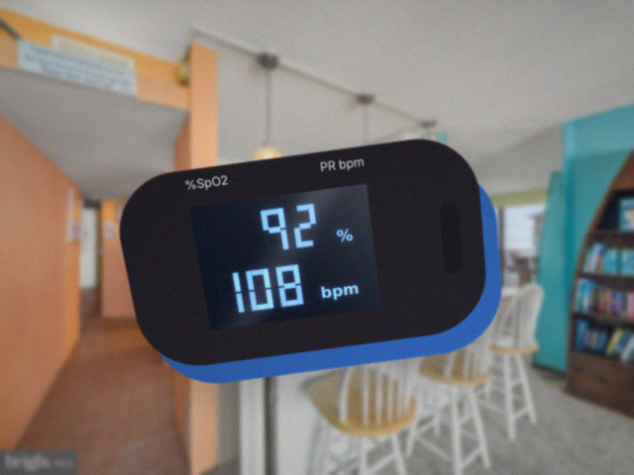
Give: 92 %
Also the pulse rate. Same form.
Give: 108 bpm
